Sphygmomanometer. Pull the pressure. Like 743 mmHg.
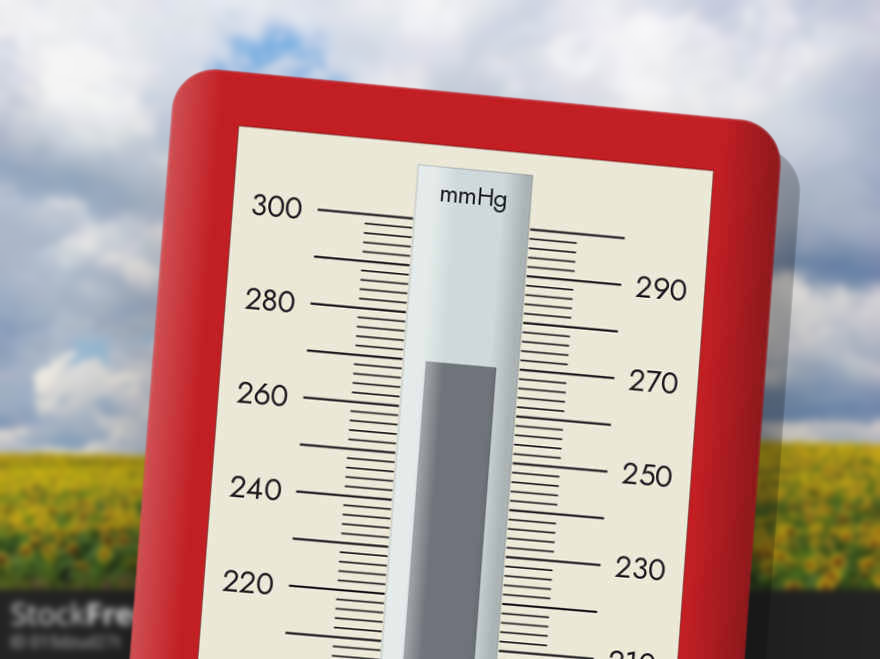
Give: 270 mmHg
